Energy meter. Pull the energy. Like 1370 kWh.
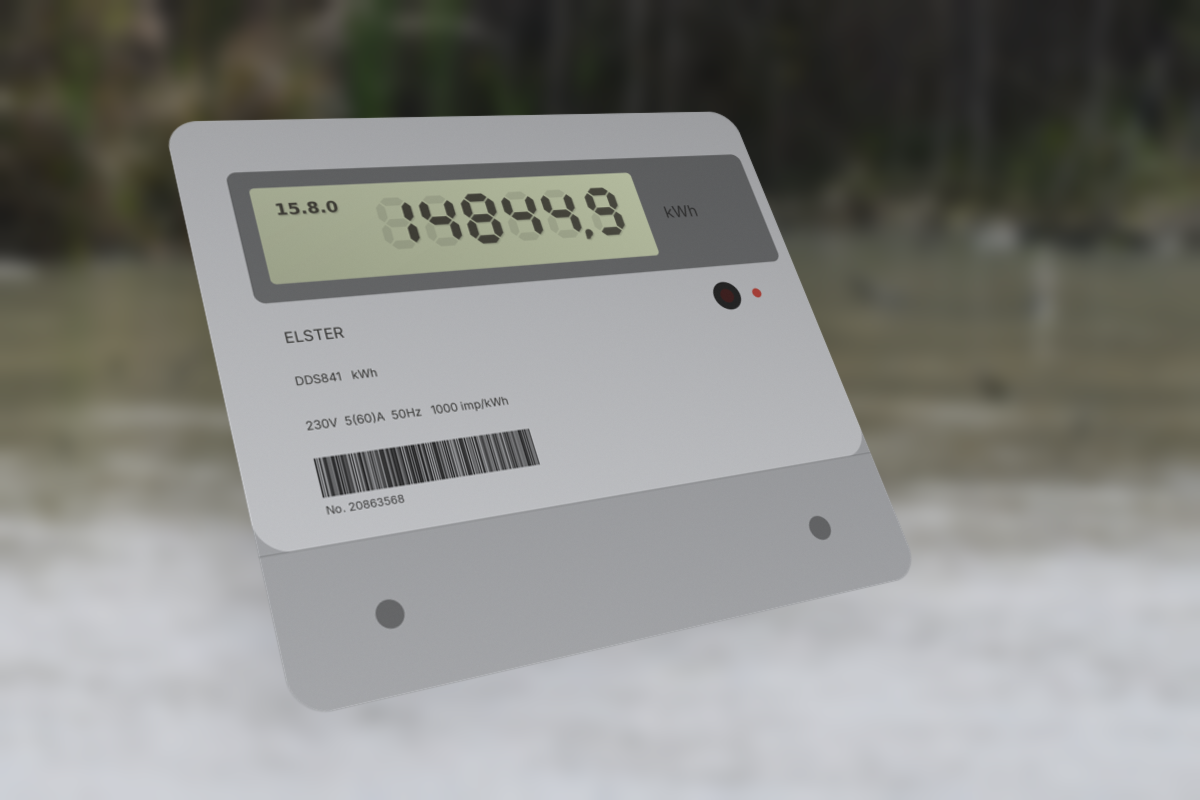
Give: 14844.9 kWh
